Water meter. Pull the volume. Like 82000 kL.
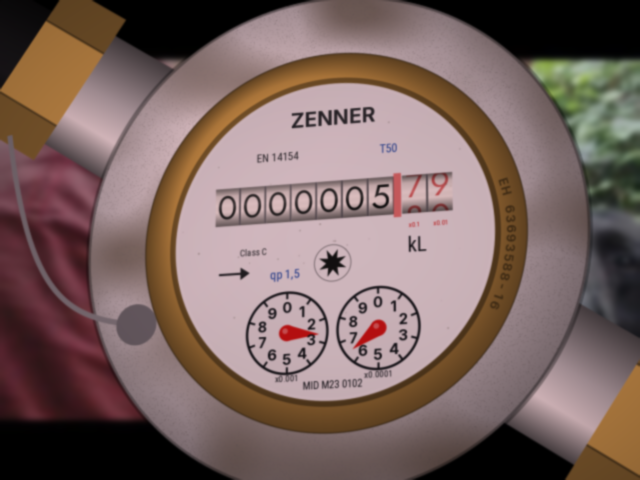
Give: 5.7926 kL
